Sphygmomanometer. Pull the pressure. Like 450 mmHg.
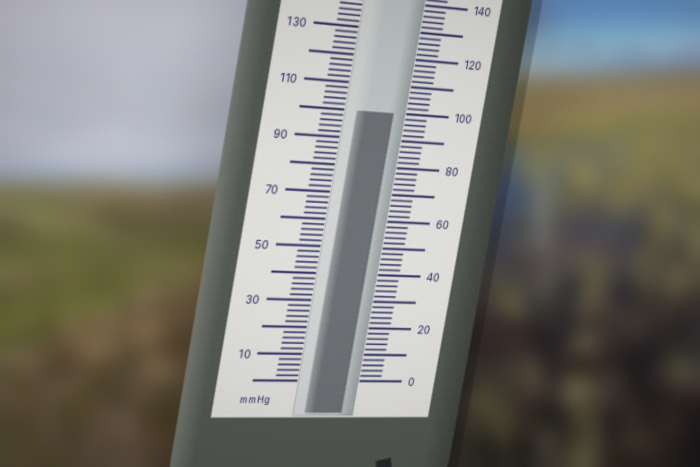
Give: 100 mmHg
